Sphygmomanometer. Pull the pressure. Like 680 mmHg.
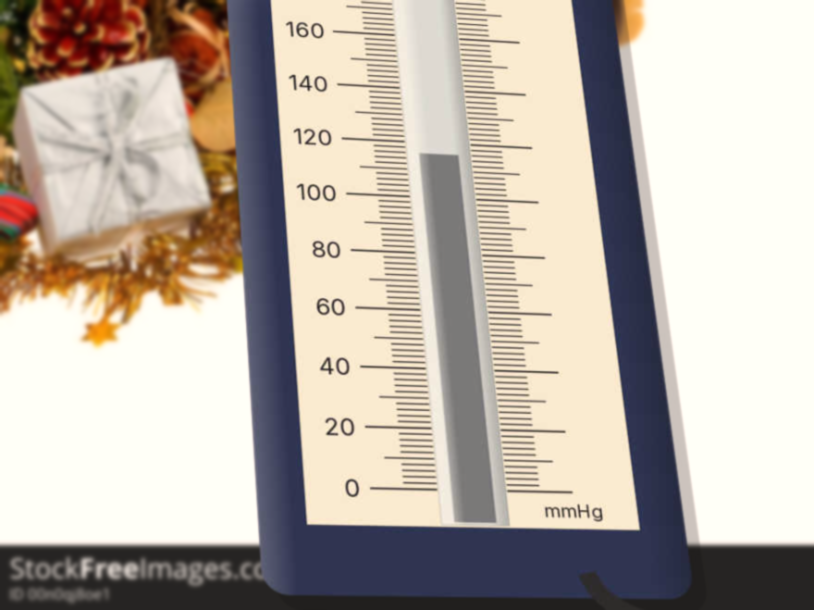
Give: 116 mmHg
